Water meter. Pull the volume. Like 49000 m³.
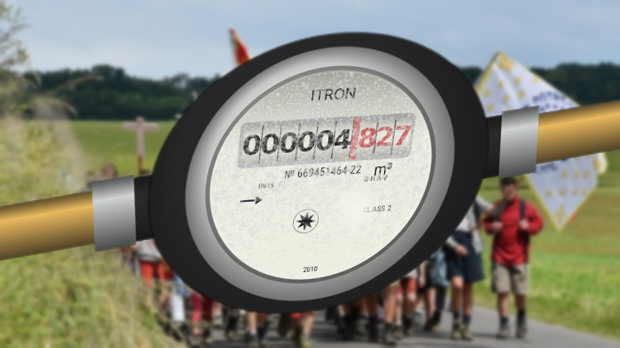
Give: 4.827 m³
